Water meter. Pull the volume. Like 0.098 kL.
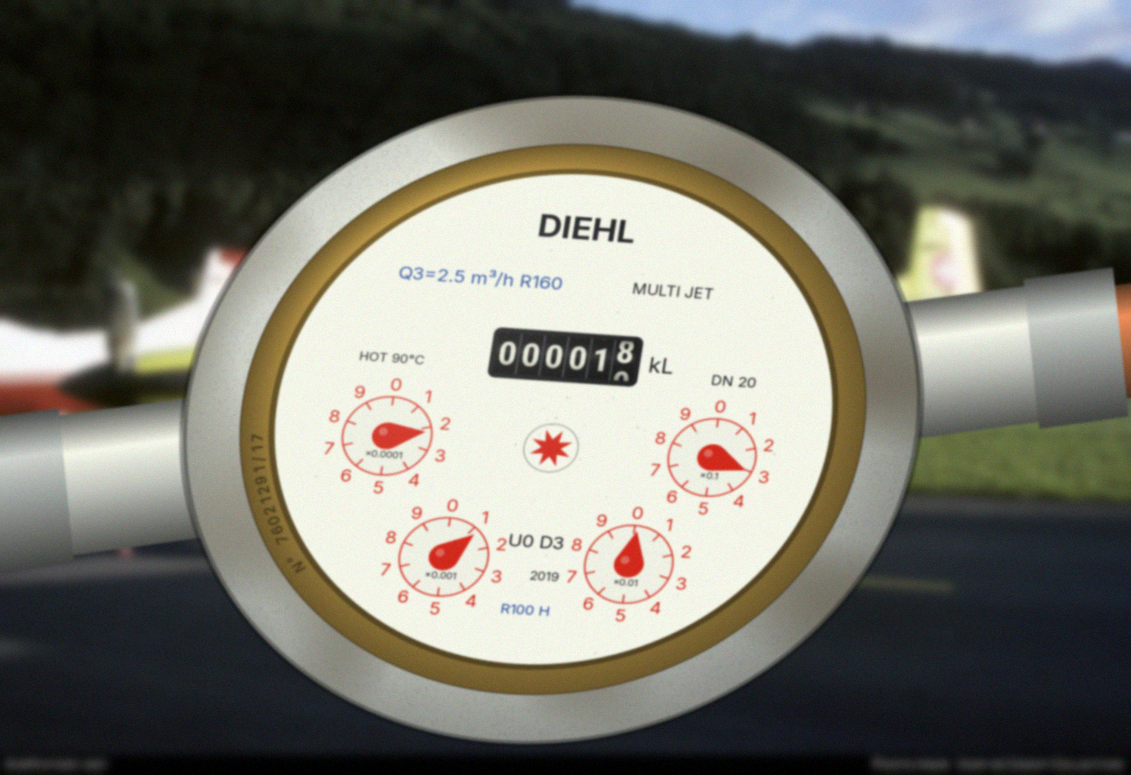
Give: 18.3012 kL
